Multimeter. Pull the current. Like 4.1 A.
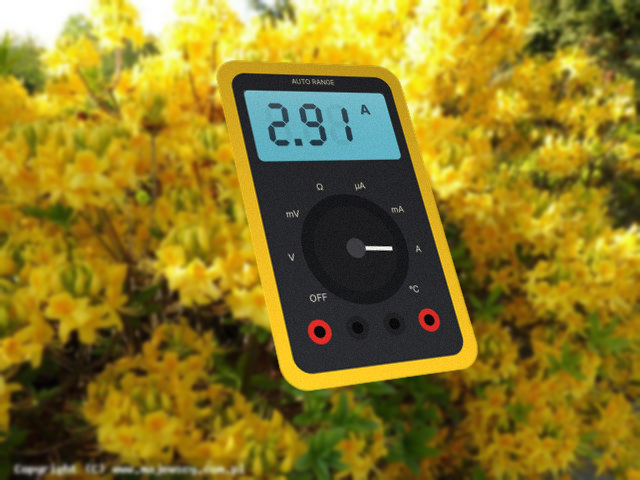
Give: 2.91 A
